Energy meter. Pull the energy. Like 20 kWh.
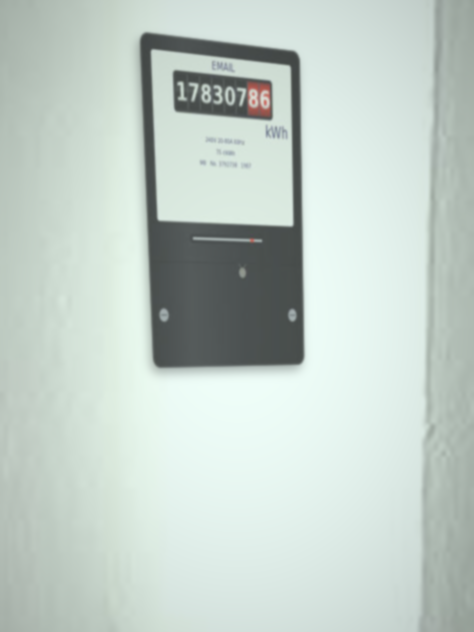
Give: 178307.86 kWh
